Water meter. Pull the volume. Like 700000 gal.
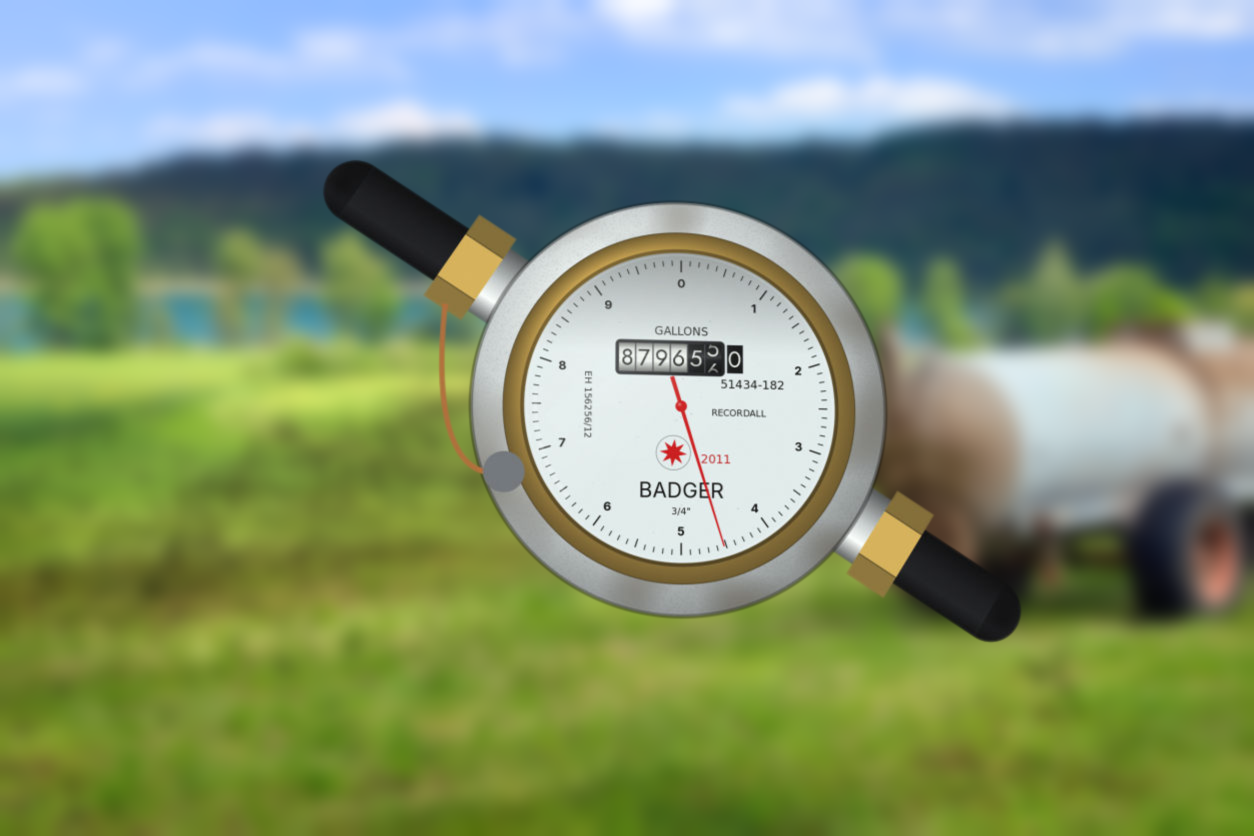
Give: 8796554.5 gal
